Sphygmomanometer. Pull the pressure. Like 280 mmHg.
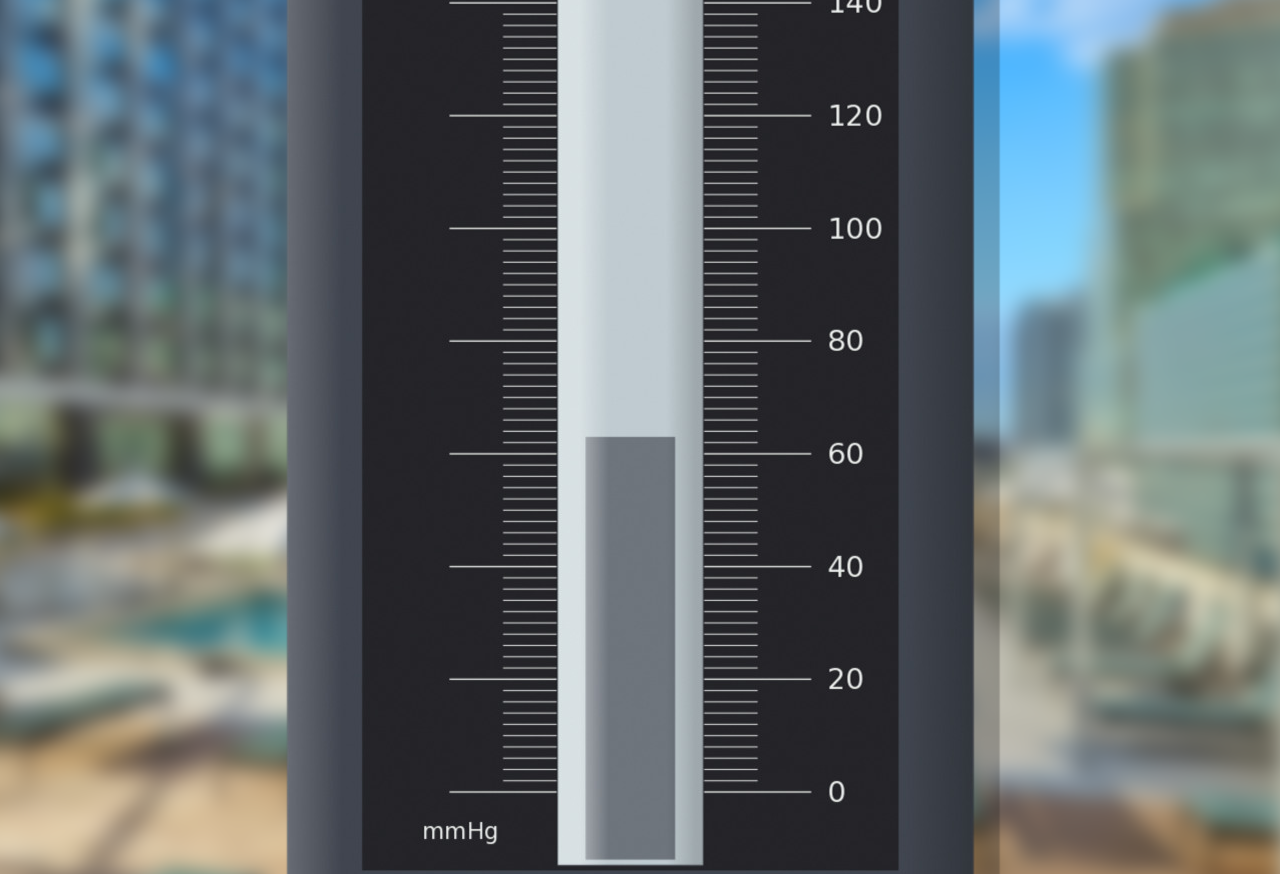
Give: 63 mmHg
